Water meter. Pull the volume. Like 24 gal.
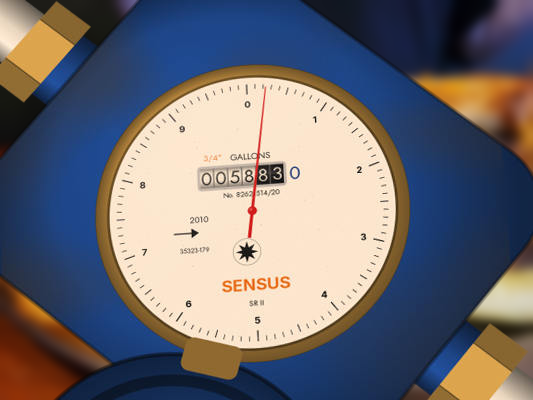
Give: 58830.2 gal
